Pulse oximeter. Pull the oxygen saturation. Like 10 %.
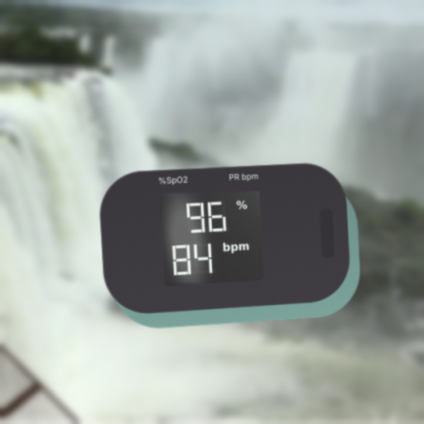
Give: 96 %
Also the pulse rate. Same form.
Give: 84 bpm
